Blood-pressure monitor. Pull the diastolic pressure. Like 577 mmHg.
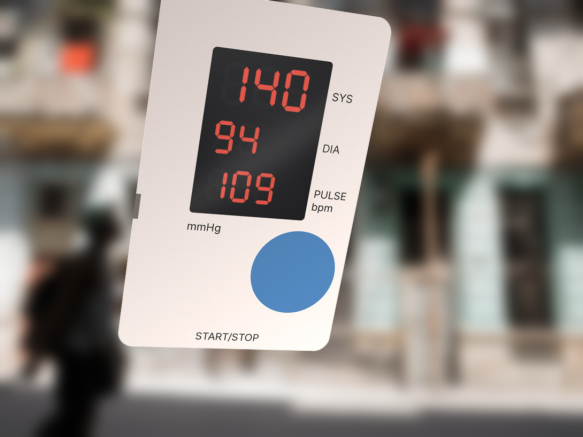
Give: 94 mmHg
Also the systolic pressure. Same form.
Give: 140 mmHg
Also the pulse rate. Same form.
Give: 109 bpm
